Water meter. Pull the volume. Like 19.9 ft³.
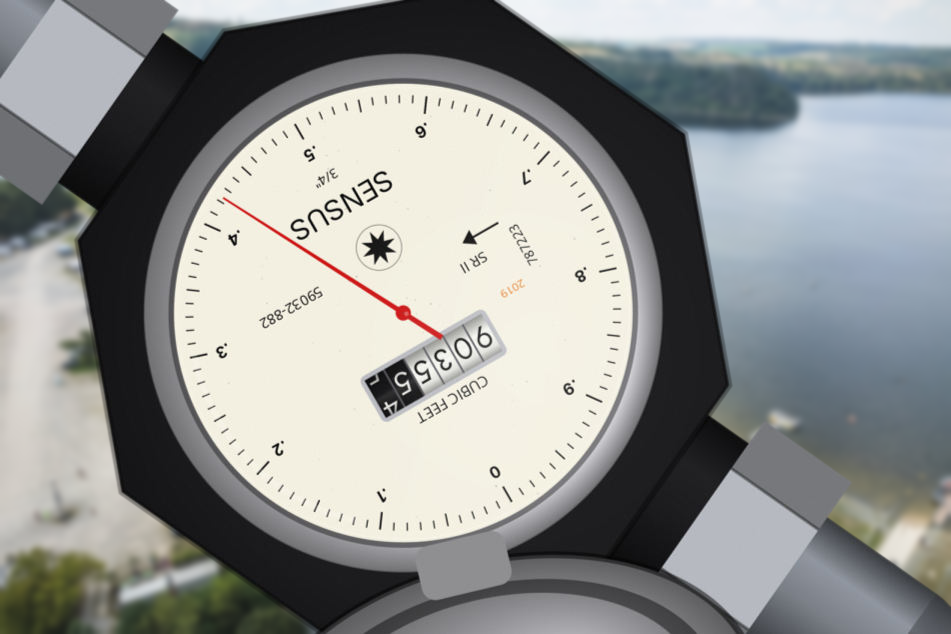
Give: 903554.42 ft³
